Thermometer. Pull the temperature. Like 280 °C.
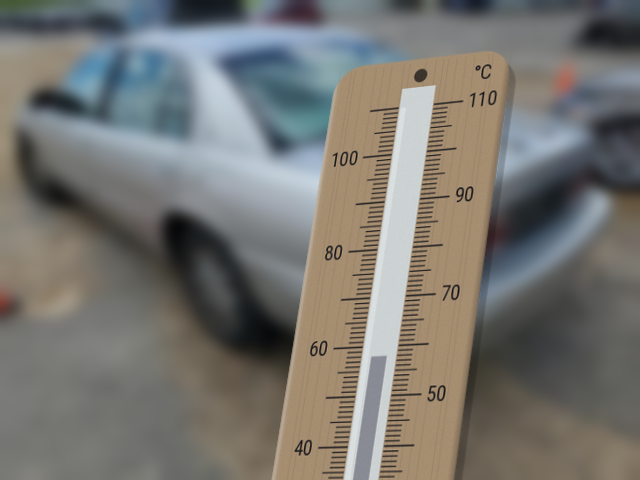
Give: 58 °C
